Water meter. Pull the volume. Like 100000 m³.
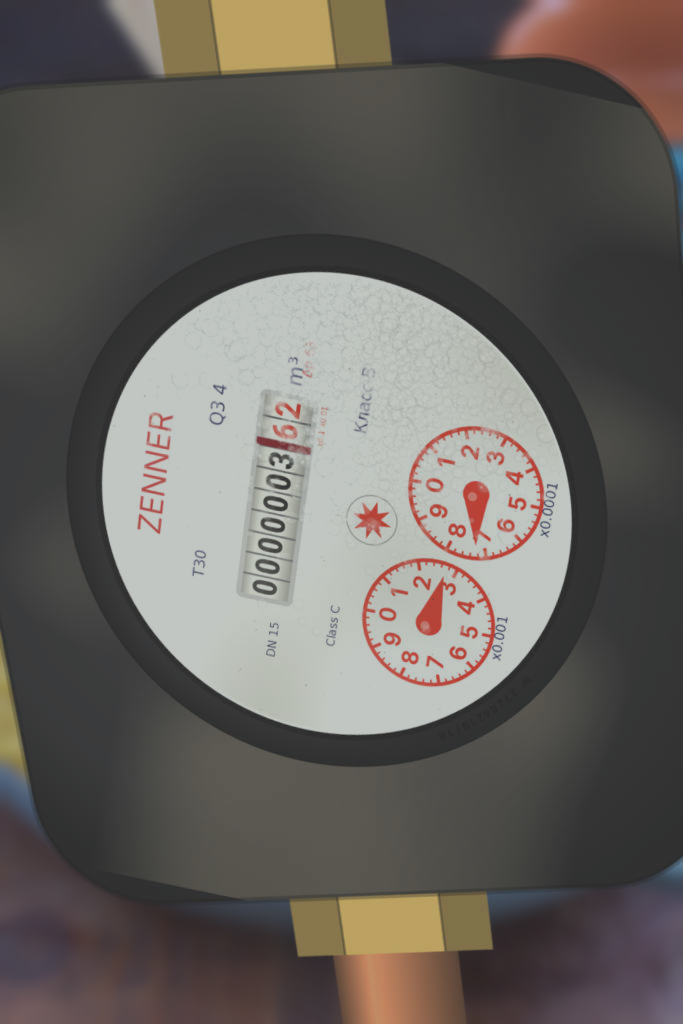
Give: 3.6227 m³
